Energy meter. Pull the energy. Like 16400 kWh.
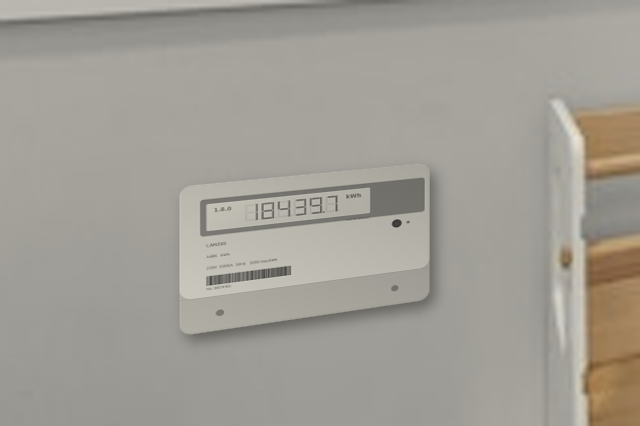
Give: 18439.7 kWh
